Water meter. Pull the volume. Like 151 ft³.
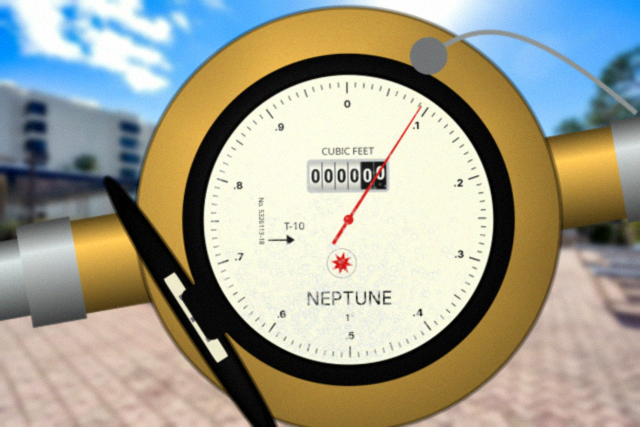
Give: 0.09 ft³
